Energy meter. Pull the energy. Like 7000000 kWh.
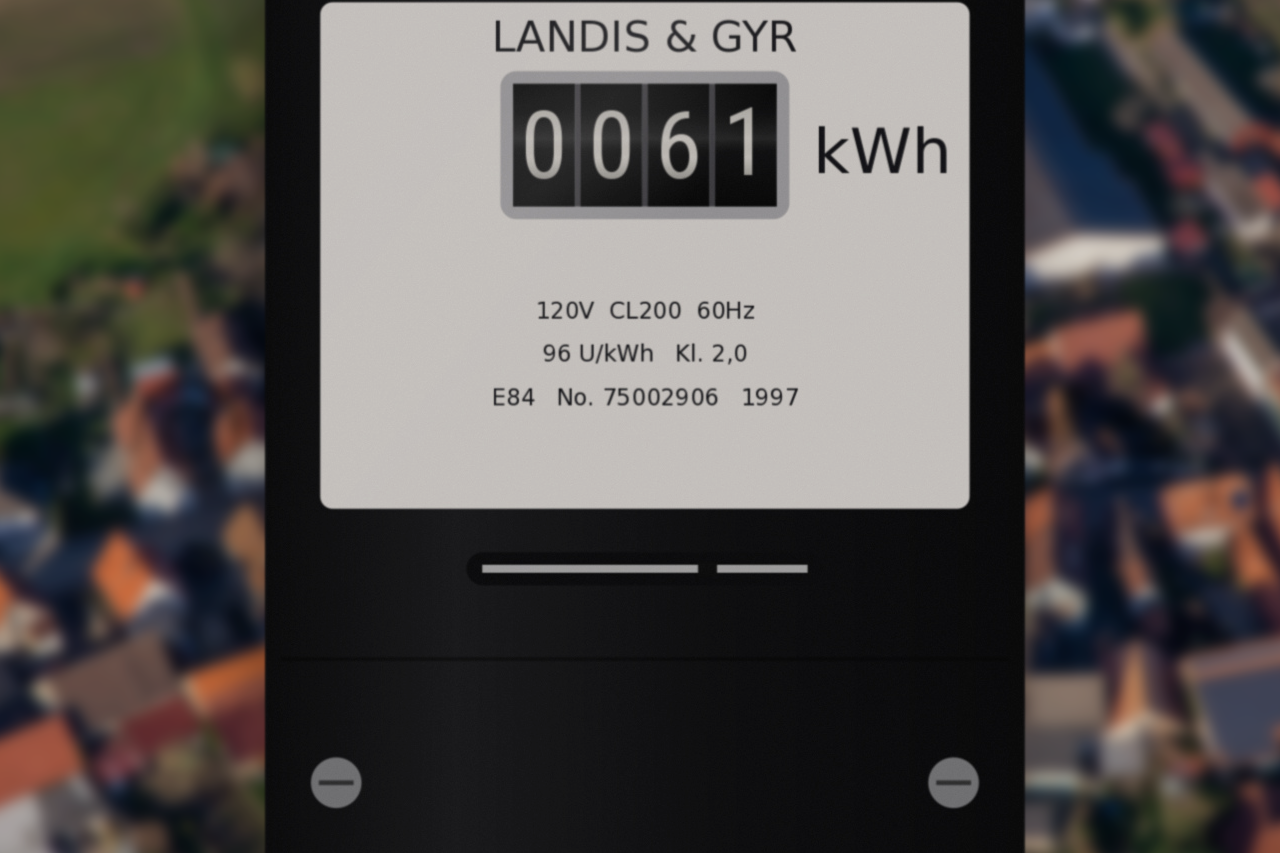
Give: 61 kWh
